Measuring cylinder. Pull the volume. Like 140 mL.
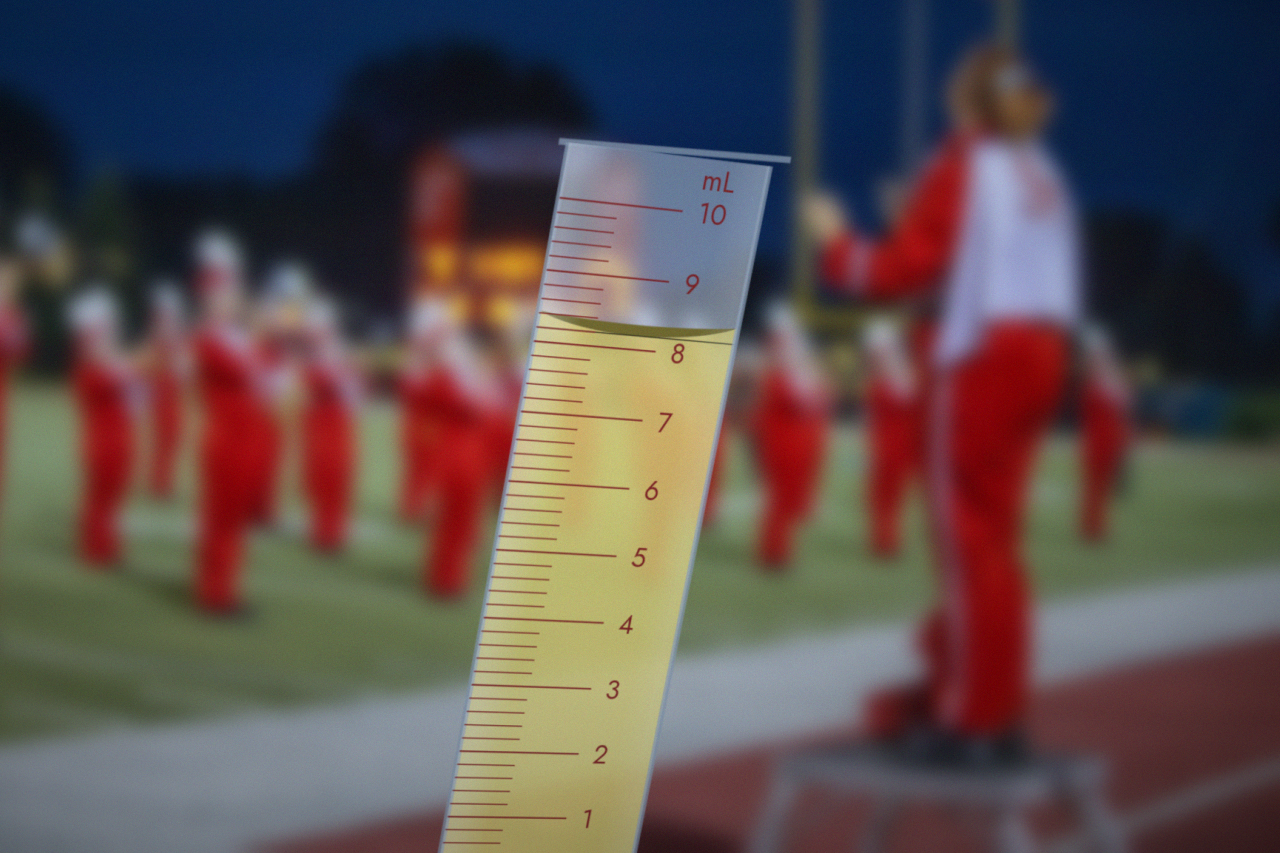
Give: 8.2 mL
